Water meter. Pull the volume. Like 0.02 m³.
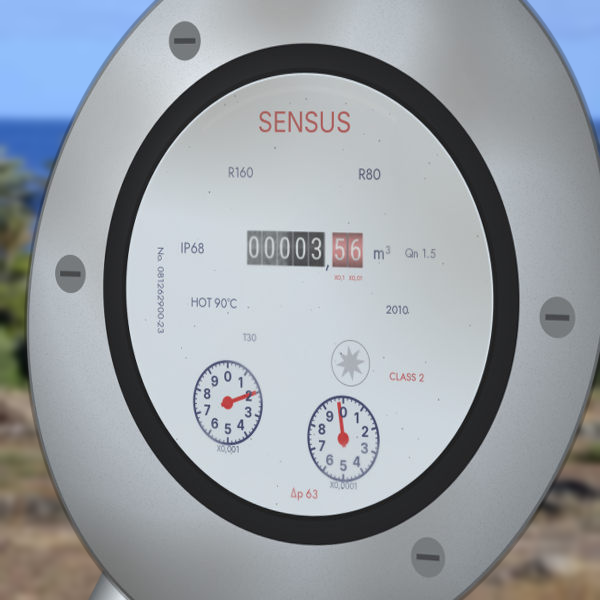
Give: 3.5619 m³
